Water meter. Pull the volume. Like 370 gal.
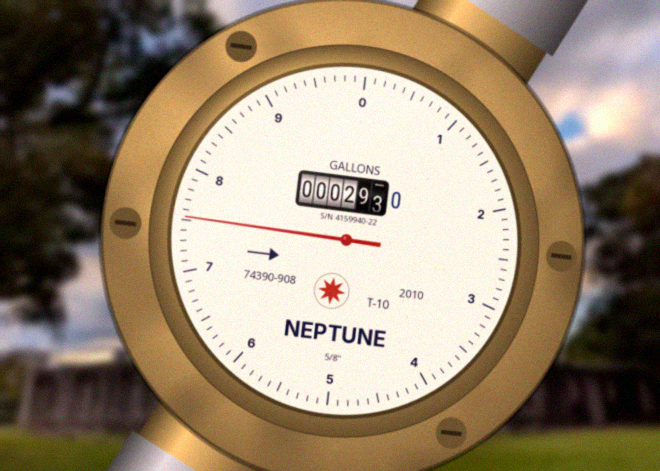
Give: 2927.5 gal
